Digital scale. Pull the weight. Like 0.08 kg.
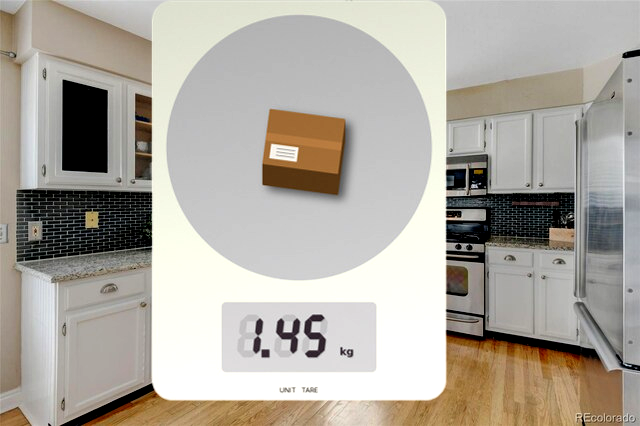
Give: 1.45 kg
